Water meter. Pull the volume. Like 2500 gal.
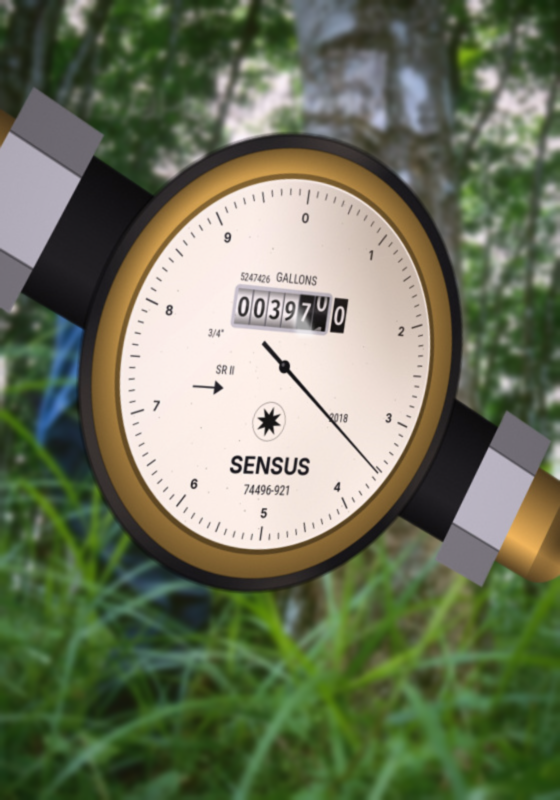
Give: 39703.5 gal
